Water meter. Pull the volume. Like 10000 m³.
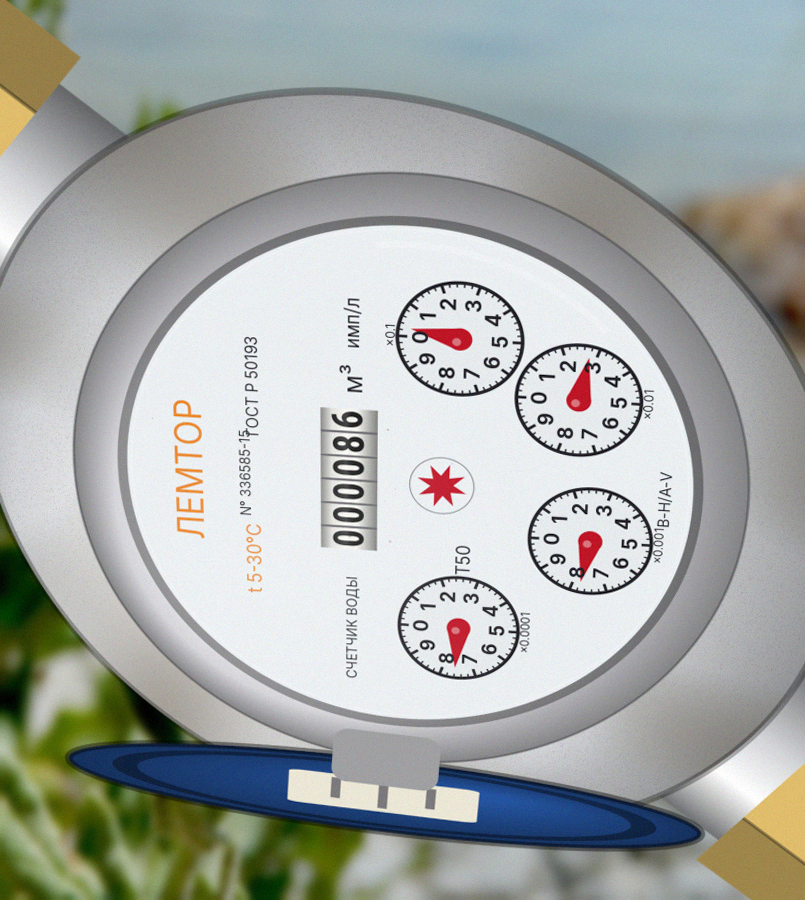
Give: 86.0277 m³
